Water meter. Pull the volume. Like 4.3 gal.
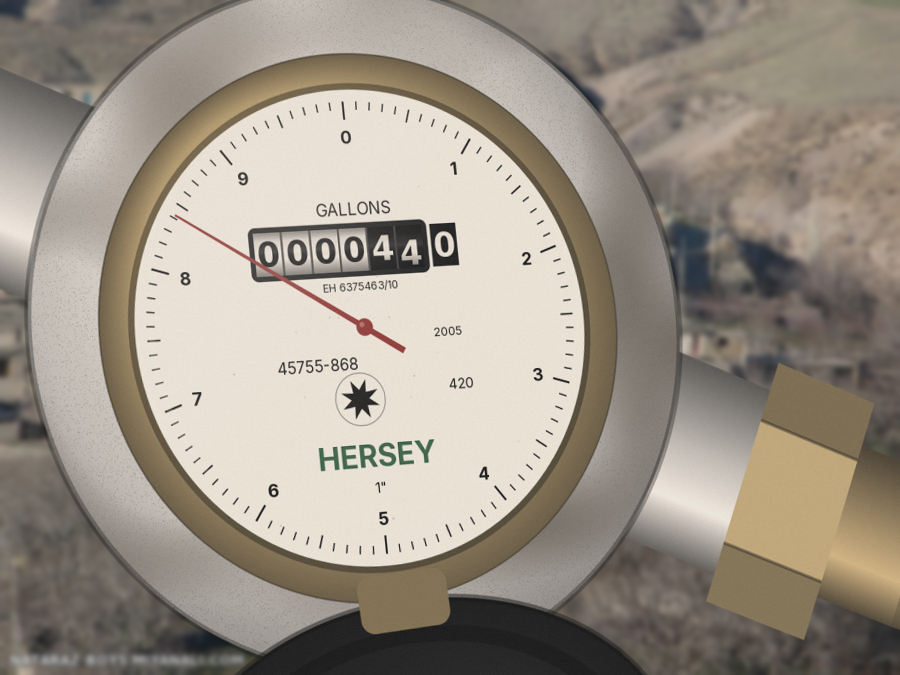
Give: 438.4 gal
